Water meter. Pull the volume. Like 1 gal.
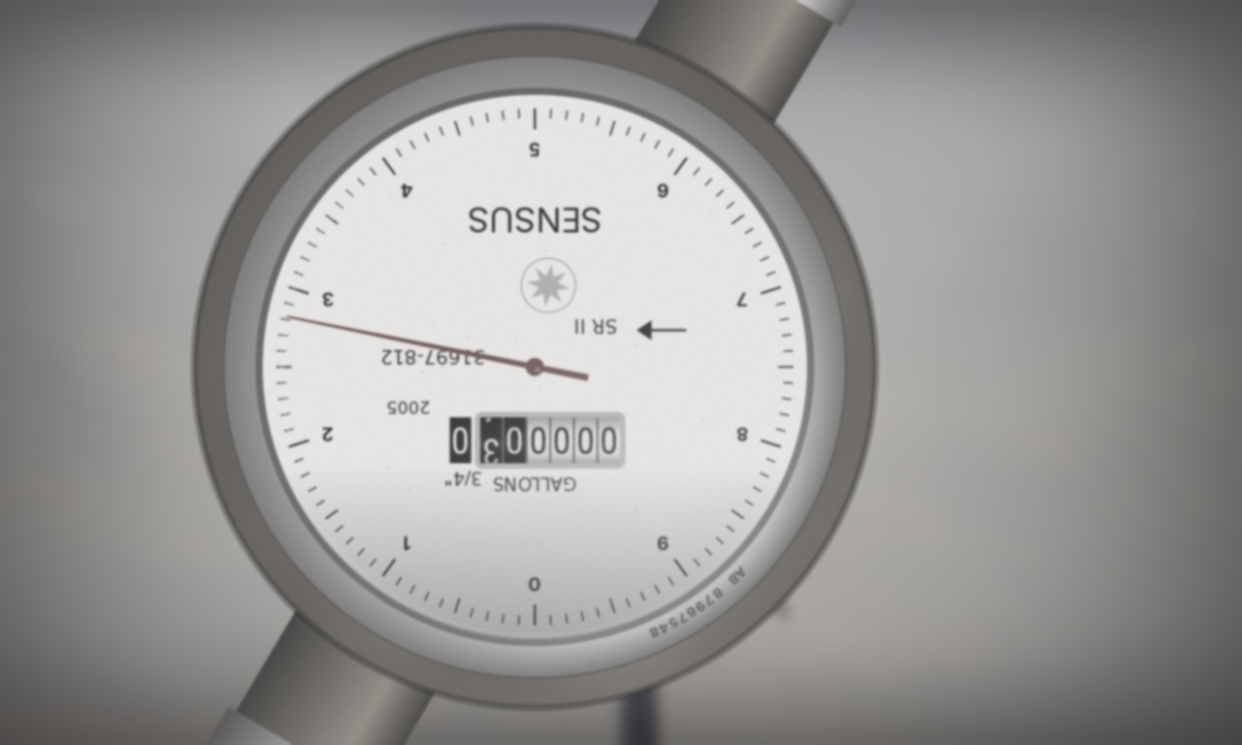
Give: 32.8 gal
